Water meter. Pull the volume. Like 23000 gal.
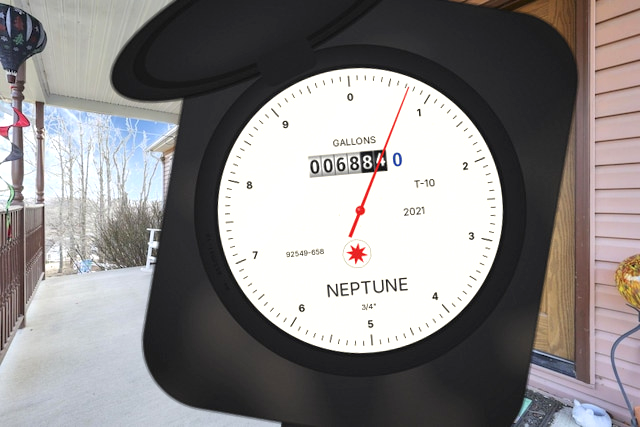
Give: 68840.7 gal
